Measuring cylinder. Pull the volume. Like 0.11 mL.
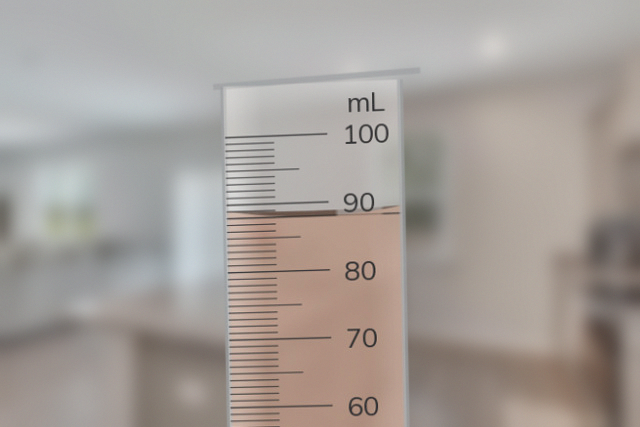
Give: 88 mL
